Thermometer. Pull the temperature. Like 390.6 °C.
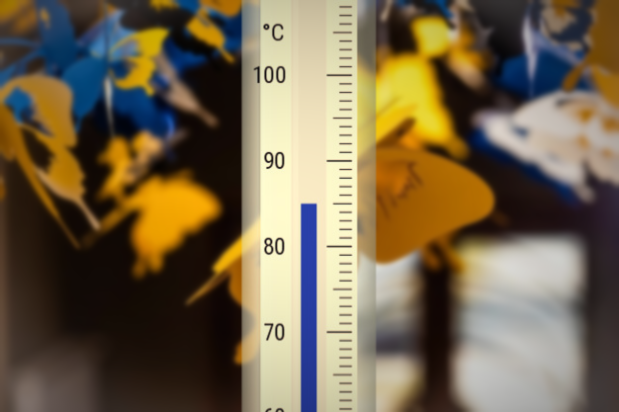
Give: 85 °C
